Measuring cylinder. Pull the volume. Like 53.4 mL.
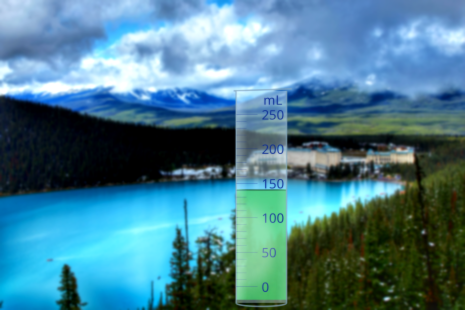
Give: 140 mL
